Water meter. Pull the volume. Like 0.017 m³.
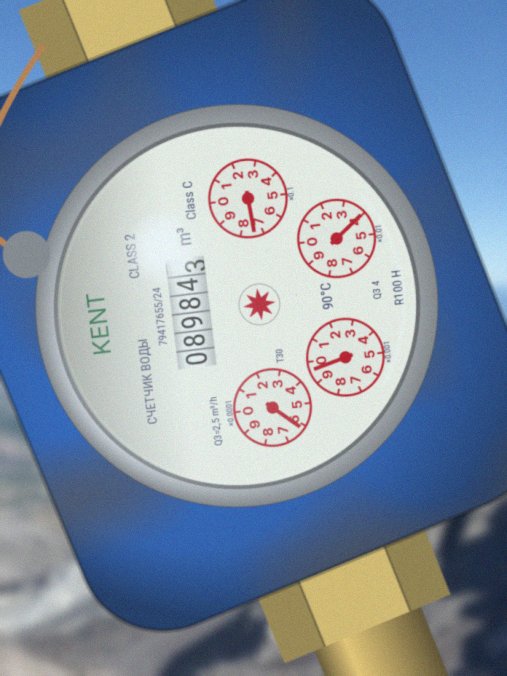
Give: 89842.7396 m³
